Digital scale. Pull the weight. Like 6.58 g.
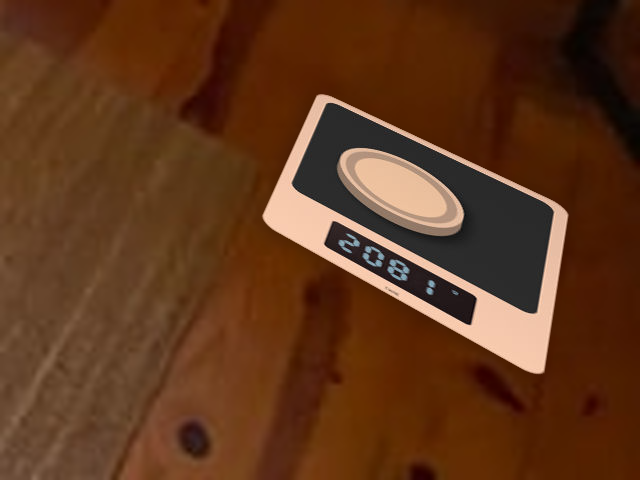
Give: 2081 g
